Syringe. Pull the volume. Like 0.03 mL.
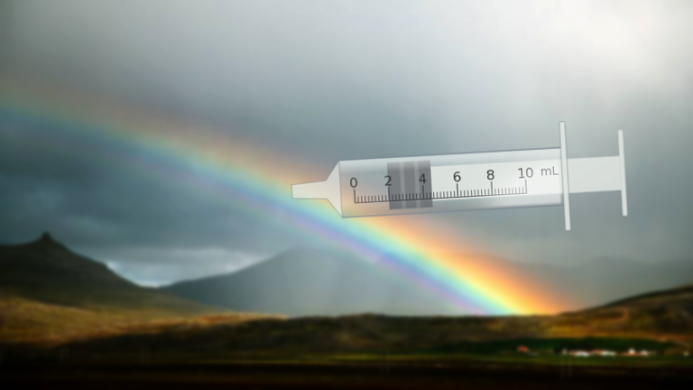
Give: 2 mL
